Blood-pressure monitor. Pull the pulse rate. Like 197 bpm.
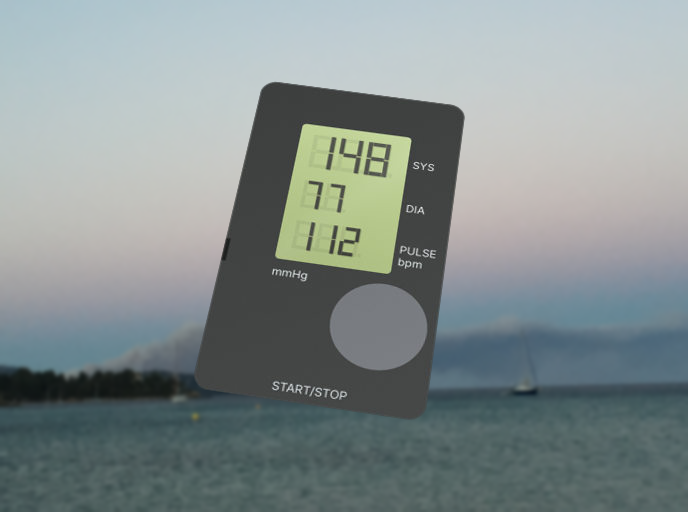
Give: 112 bpm
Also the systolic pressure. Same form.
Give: 148 mmHg
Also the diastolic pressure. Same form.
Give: 77 mmHg
